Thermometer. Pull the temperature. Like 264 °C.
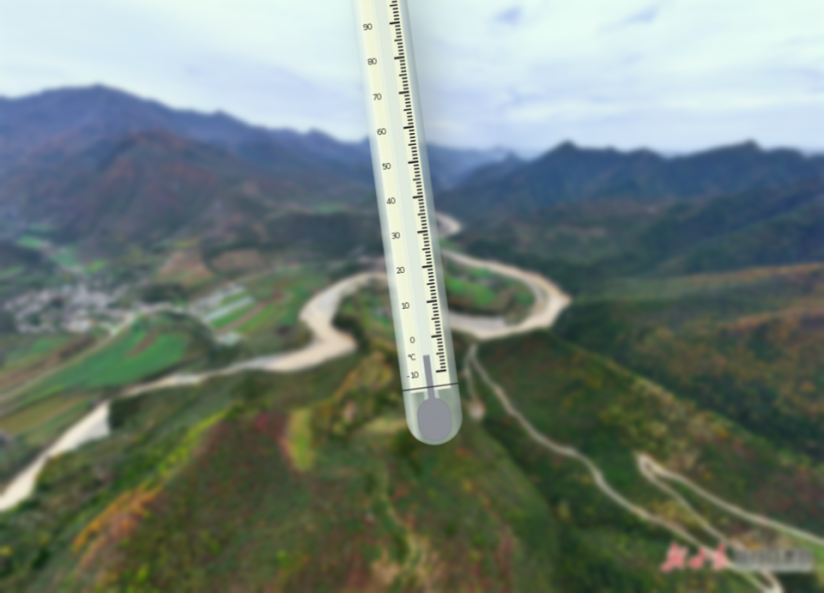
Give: -5 °C
